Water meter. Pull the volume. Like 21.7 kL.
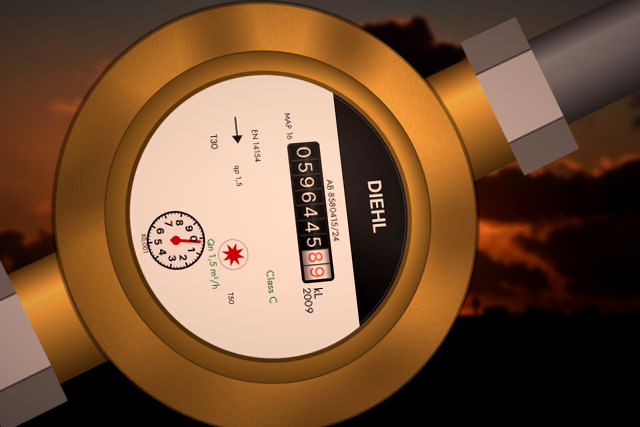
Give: 596445.890 kL
